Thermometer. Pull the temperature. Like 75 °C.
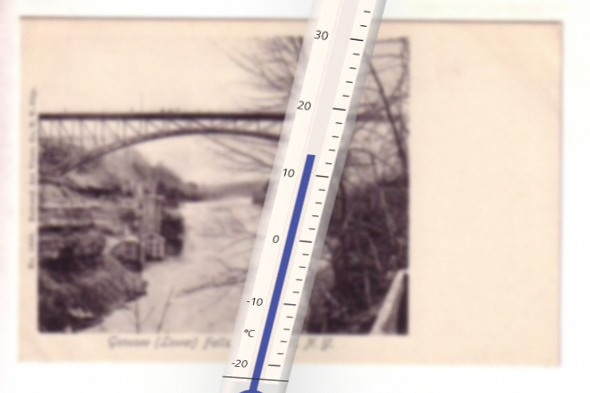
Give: 13 °C
